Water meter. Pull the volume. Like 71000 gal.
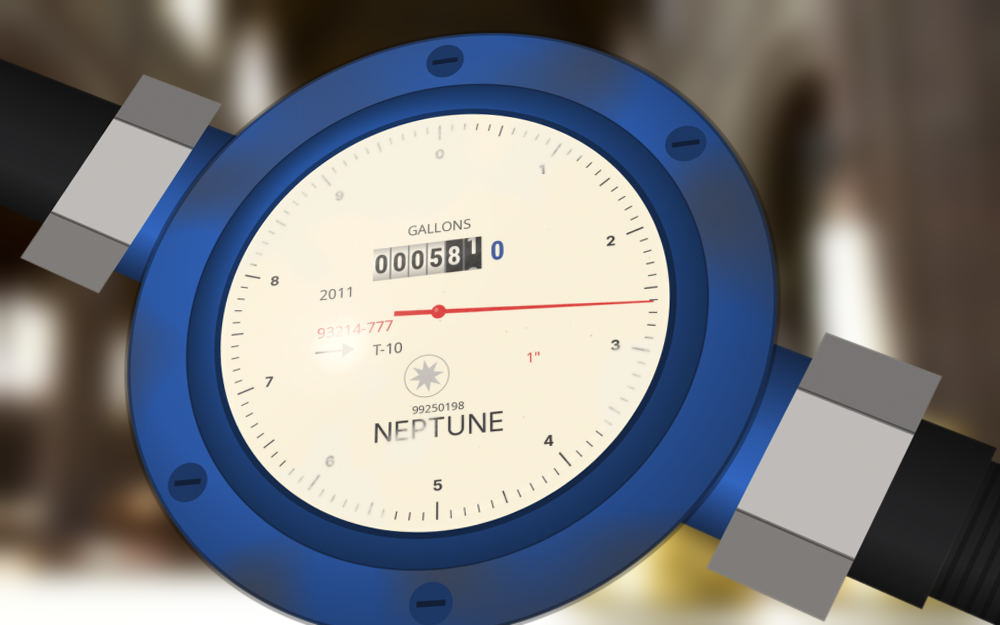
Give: 5812.6 gal
